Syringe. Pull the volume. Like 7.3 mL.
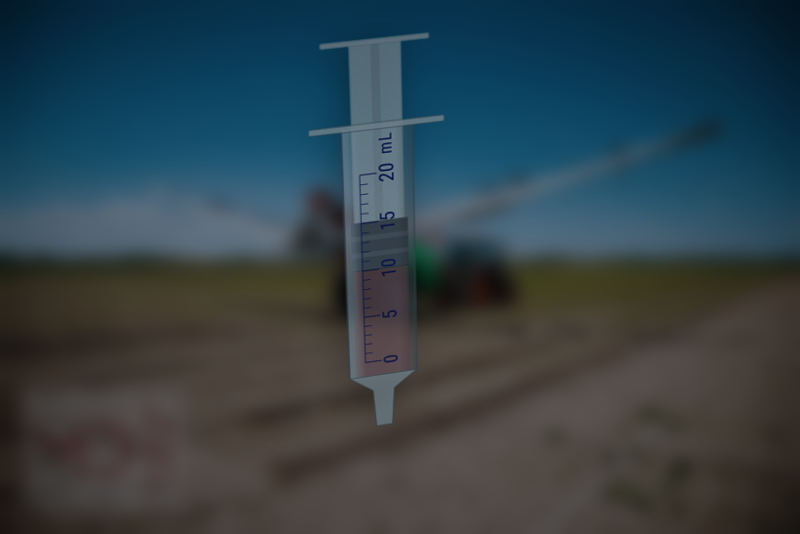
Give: 10 mL
